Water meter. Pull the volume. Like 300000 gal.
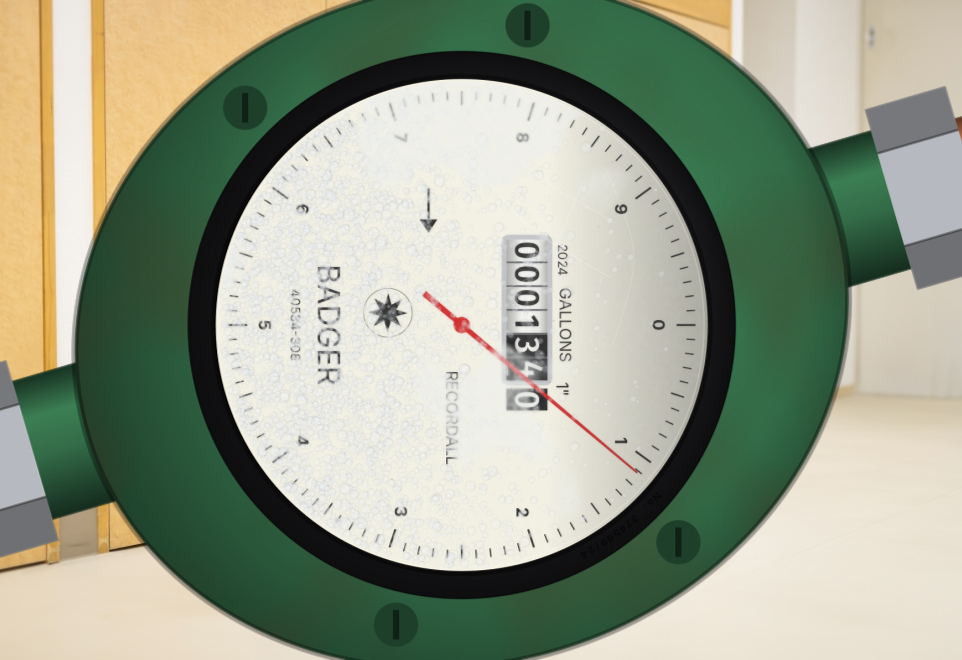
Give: 1341.1 gal
